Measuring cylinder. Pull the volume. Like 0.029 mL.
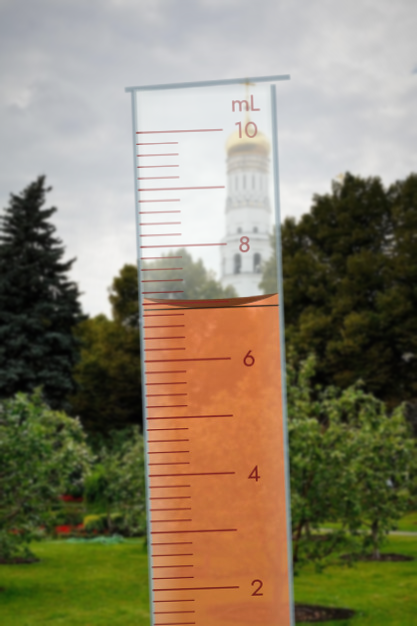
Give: 6.9 mL
